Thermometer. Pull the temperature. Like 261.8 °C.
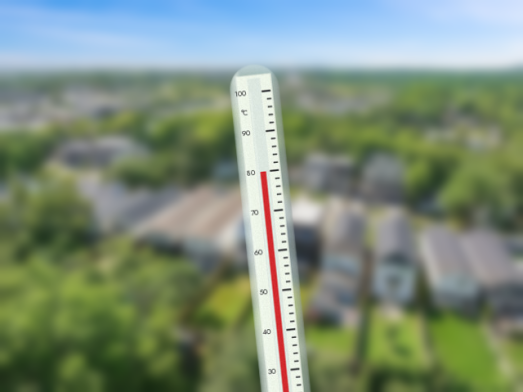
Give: 80 °C
